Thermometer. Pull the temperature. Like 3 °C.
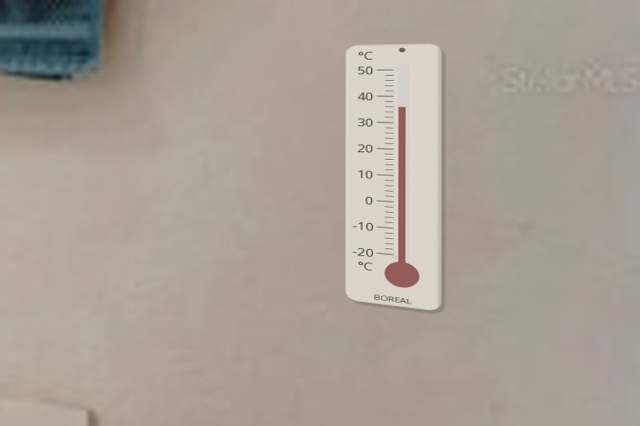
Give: 36 °C
